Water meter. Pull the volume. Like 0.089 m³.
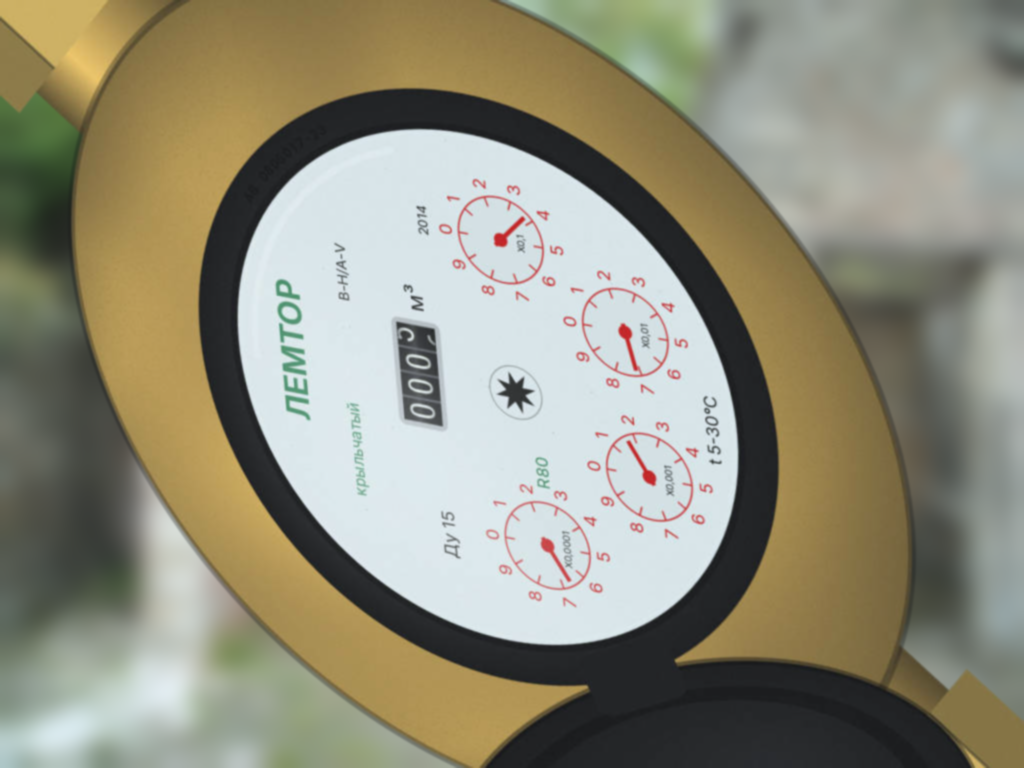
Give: 5.3716 m³
